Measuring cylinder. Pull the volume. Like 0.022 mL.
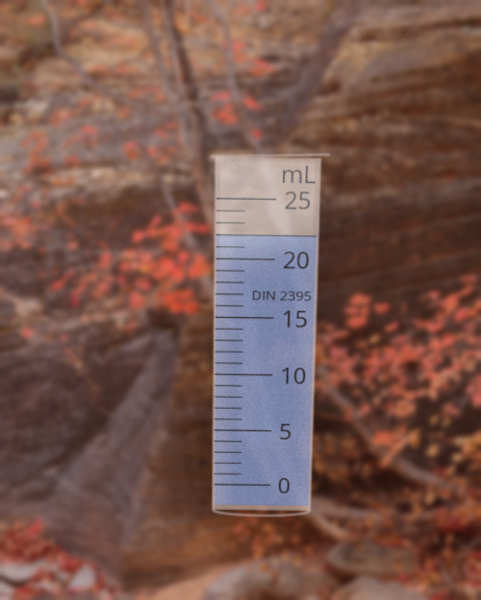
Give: 22 mL
